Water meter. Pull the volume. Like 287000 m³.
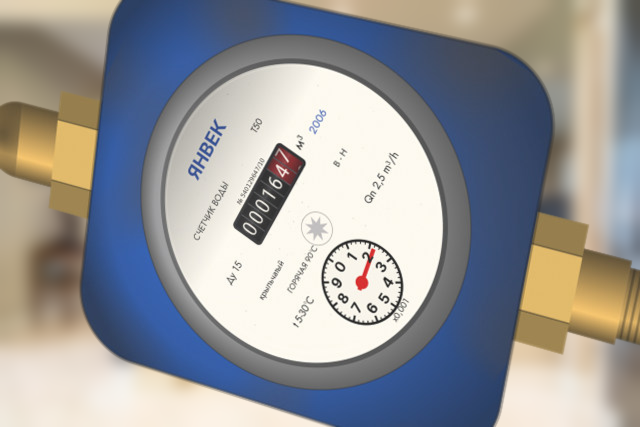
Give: 16.472 m³
